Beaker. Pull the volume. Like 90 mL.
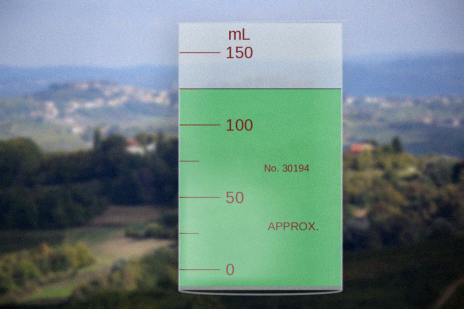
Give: 125 mL
